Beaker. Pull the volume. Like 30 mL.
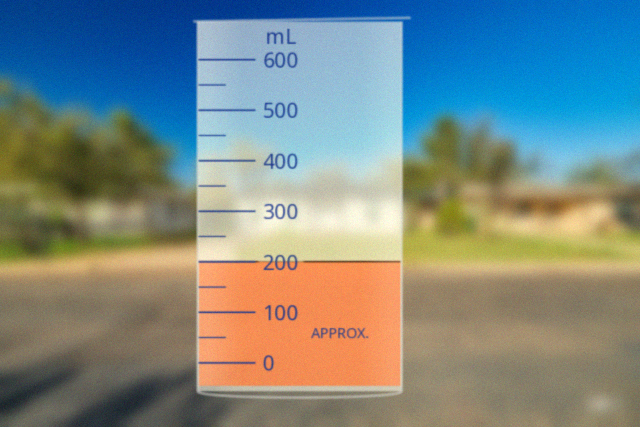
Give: 200 mL
